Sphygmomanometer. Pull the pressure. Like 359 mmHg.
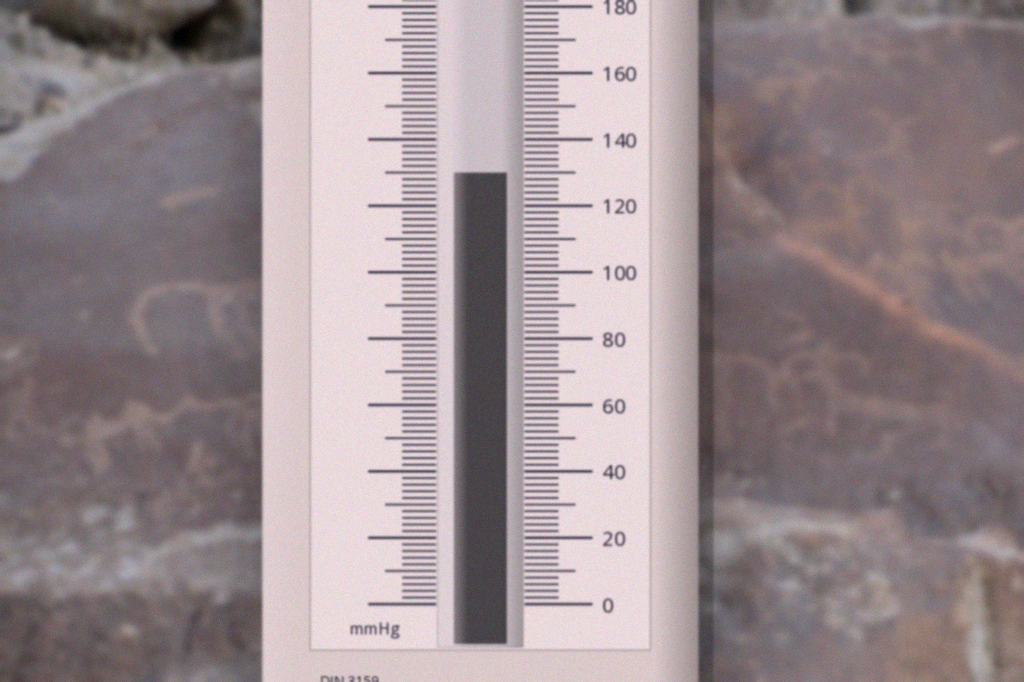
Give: 130 mmHg
